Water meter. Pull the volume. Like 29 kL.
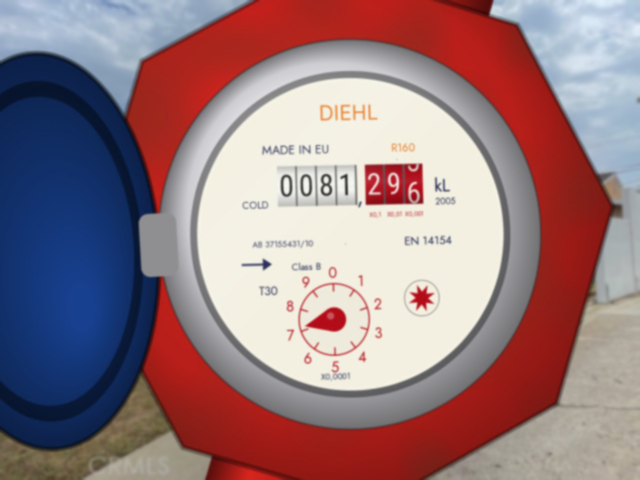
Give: 81.2957 kL
